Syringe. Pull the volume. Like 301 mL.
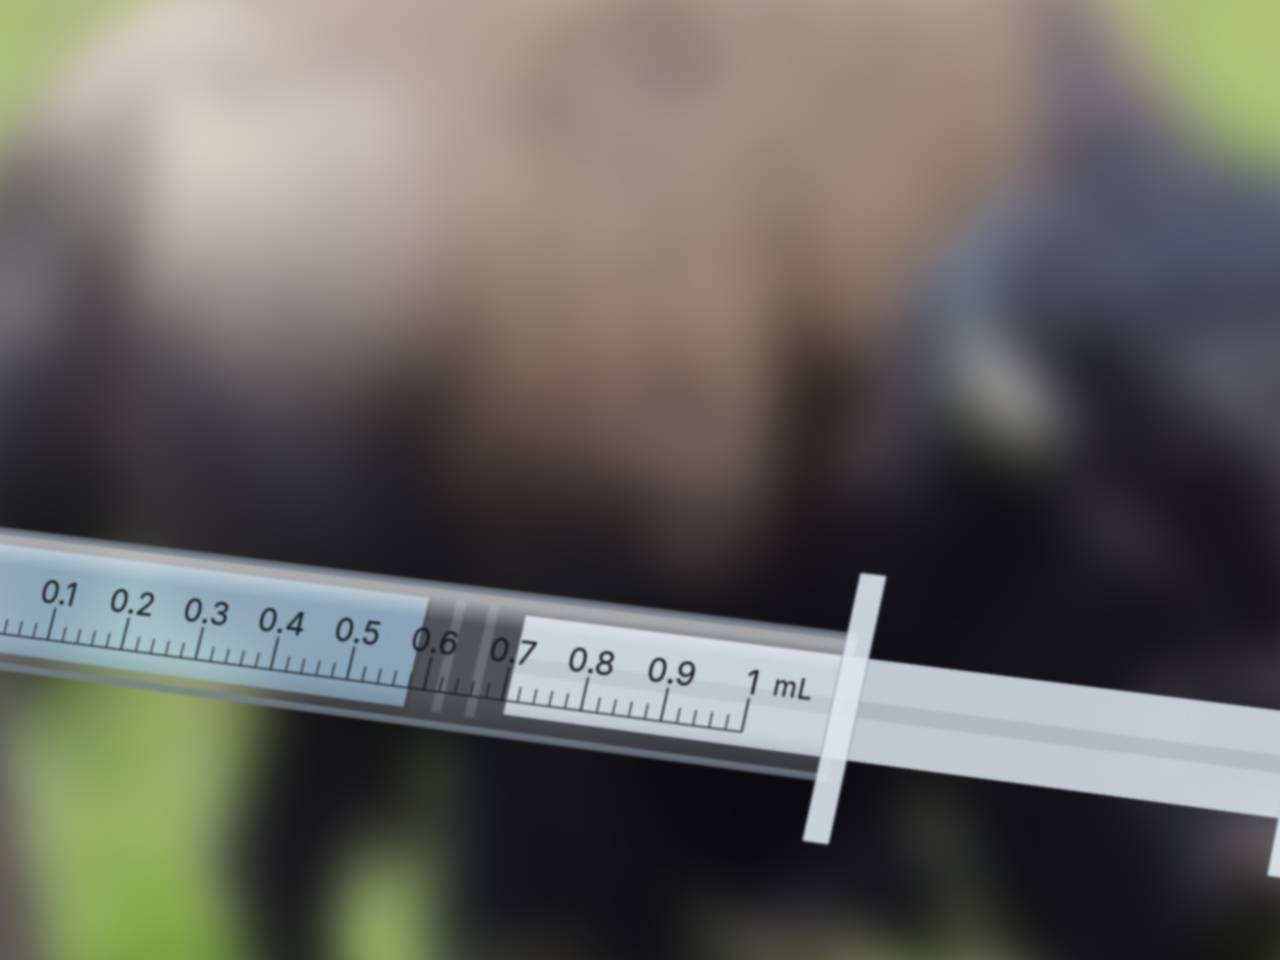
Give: 0.58 mL
